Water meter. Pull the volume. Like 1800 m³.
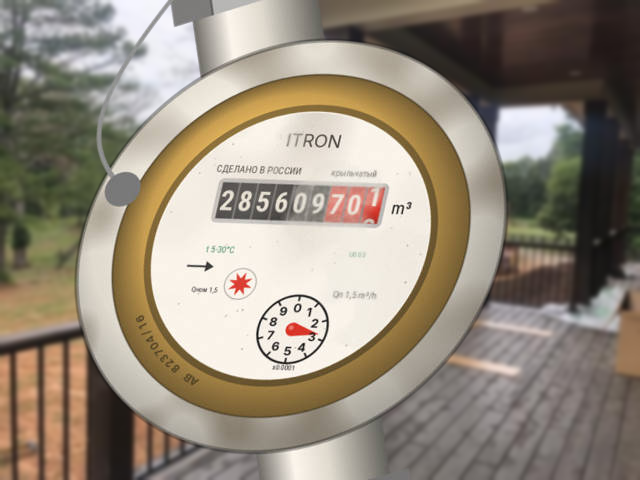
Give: 285609.7012 m³
